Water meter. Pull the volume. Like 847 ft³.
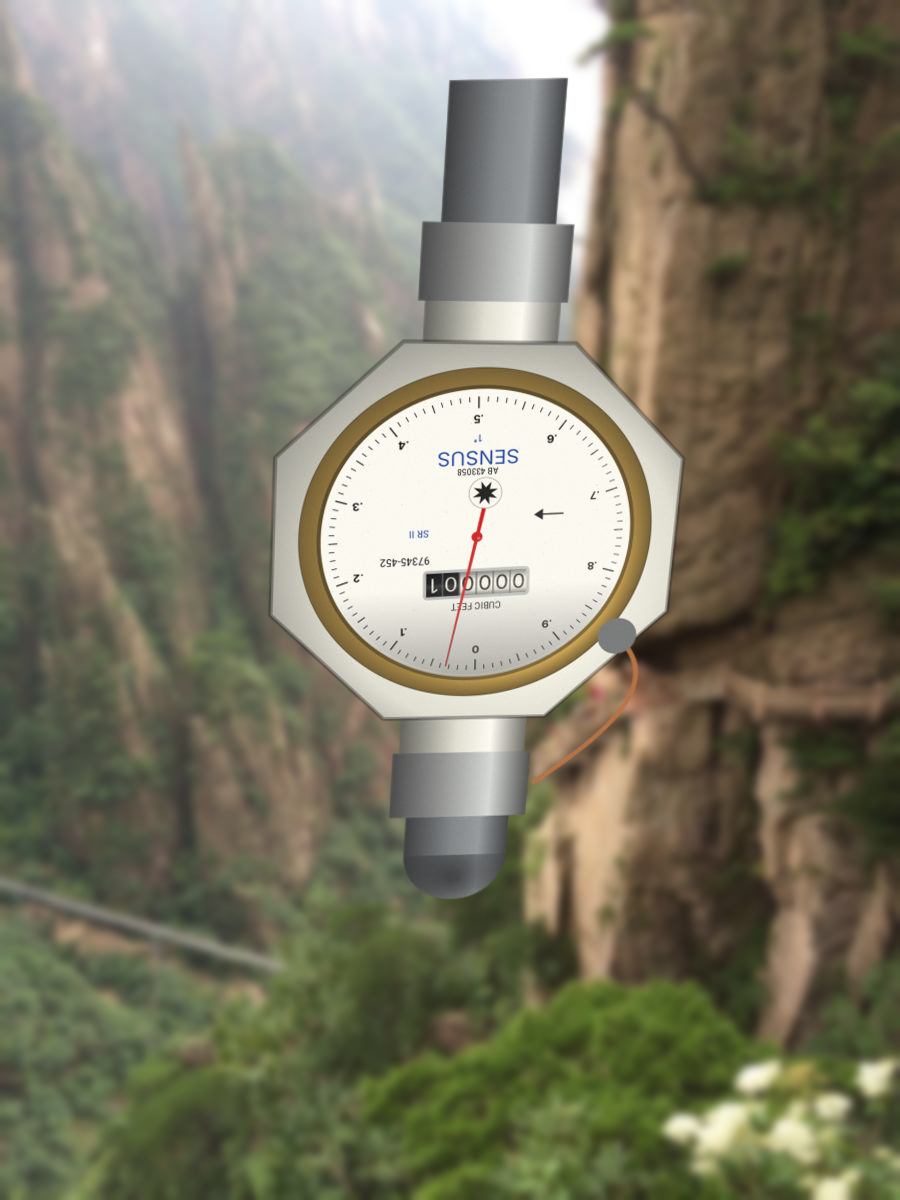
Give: 1.03 ft³
